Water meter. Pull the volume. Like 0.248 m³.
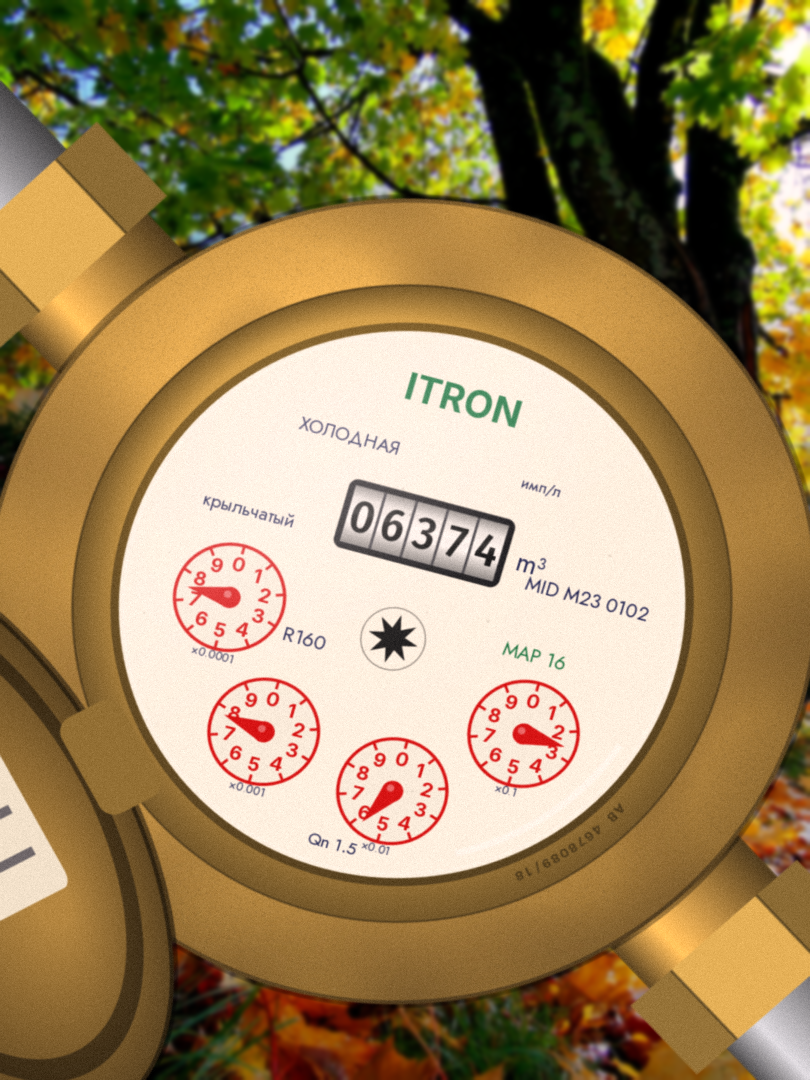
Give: 6374.2577 m³
